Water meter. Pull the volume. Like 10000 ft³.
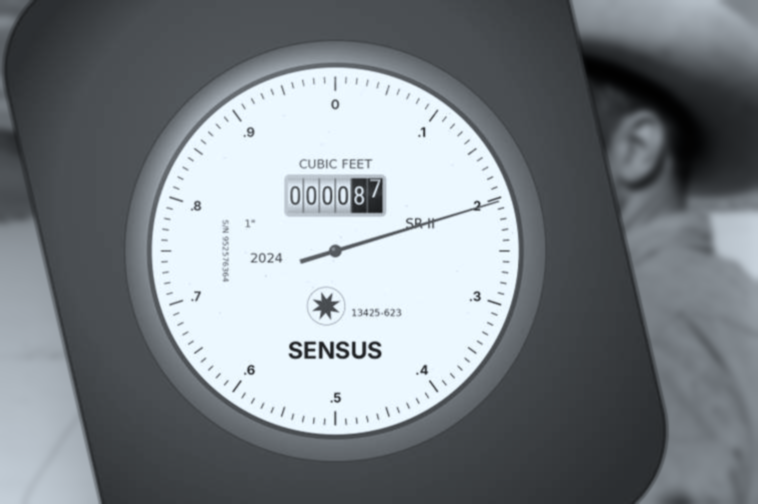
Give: 87.20 ft³
